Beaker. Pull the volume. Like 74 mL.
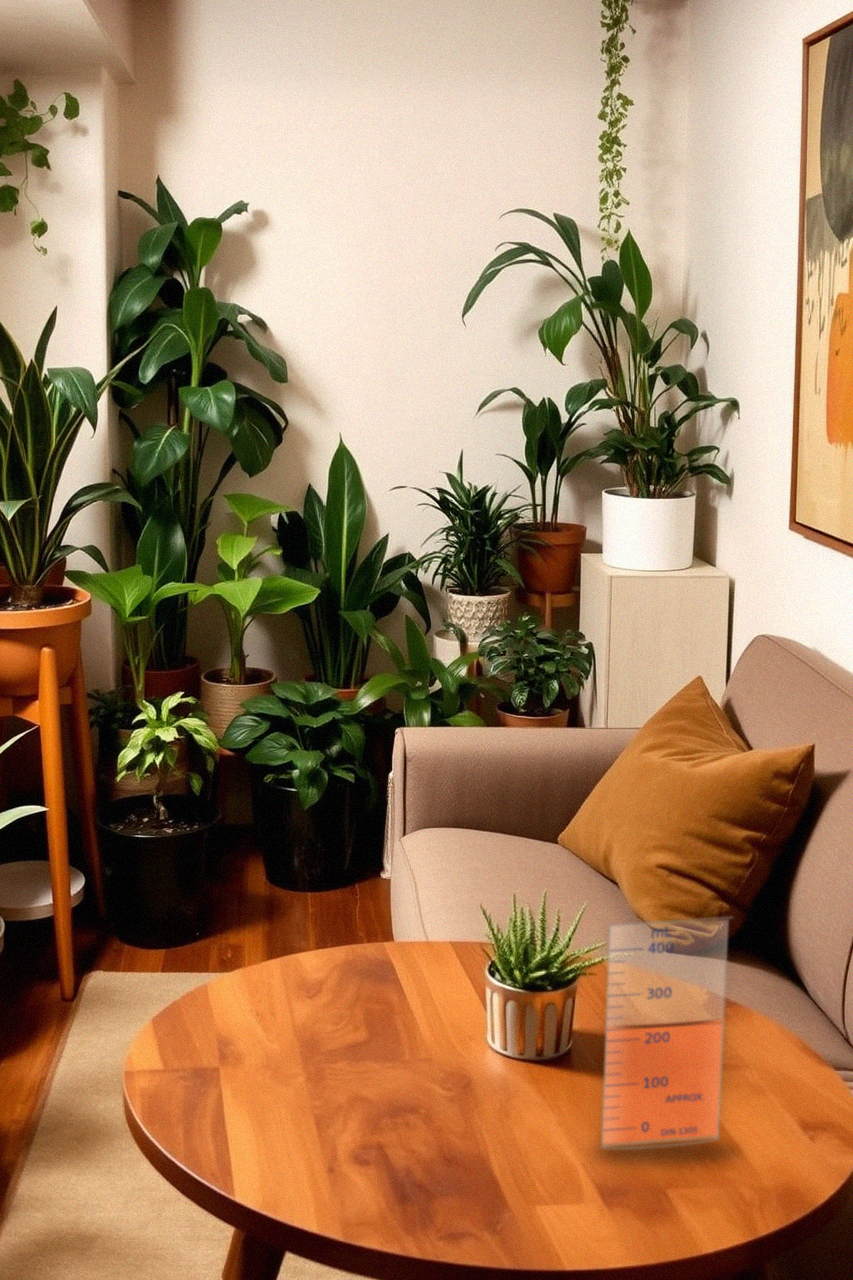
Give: 225 mL
